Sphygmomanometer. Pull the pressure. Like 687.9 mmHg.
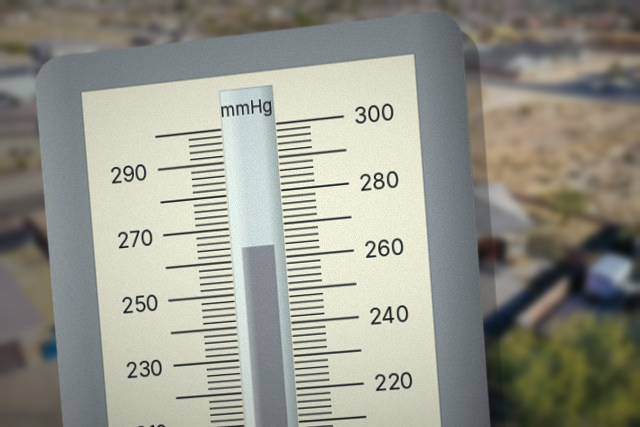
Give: 264 mmHg
